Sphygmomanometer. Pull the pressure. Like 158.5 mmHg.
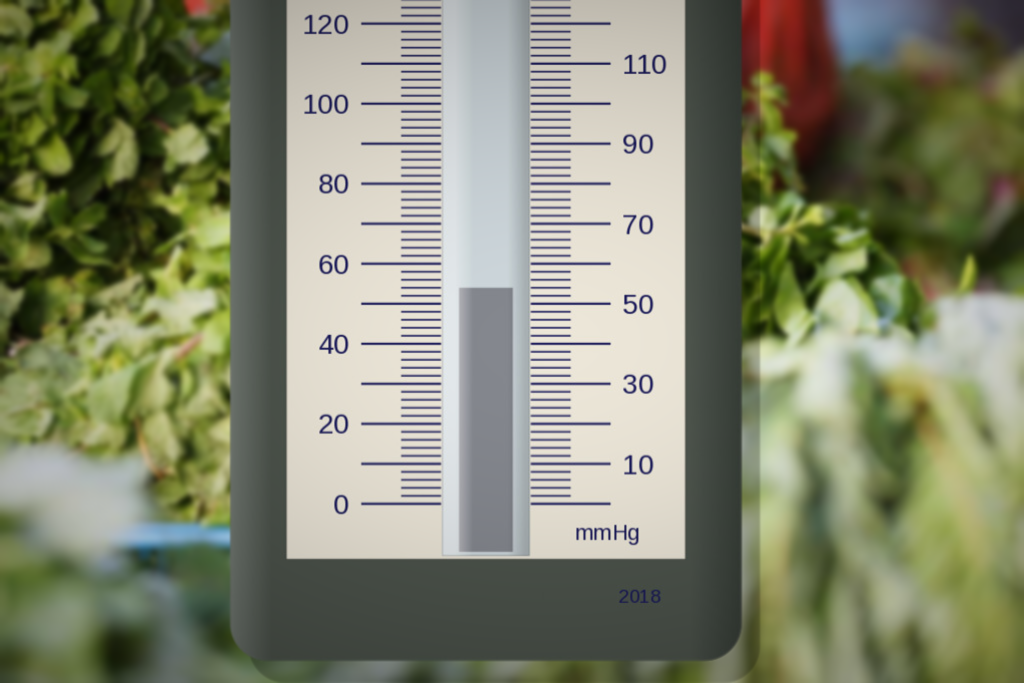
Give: 54 mmHg
